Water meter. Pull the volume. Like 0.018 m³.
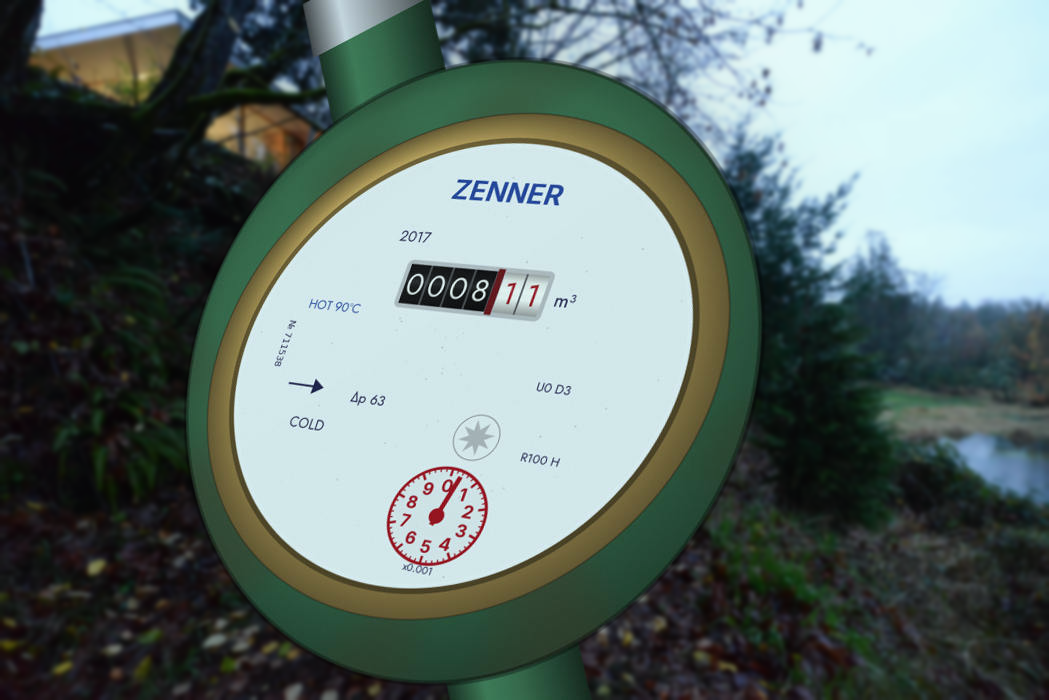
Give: 8.110 m³
